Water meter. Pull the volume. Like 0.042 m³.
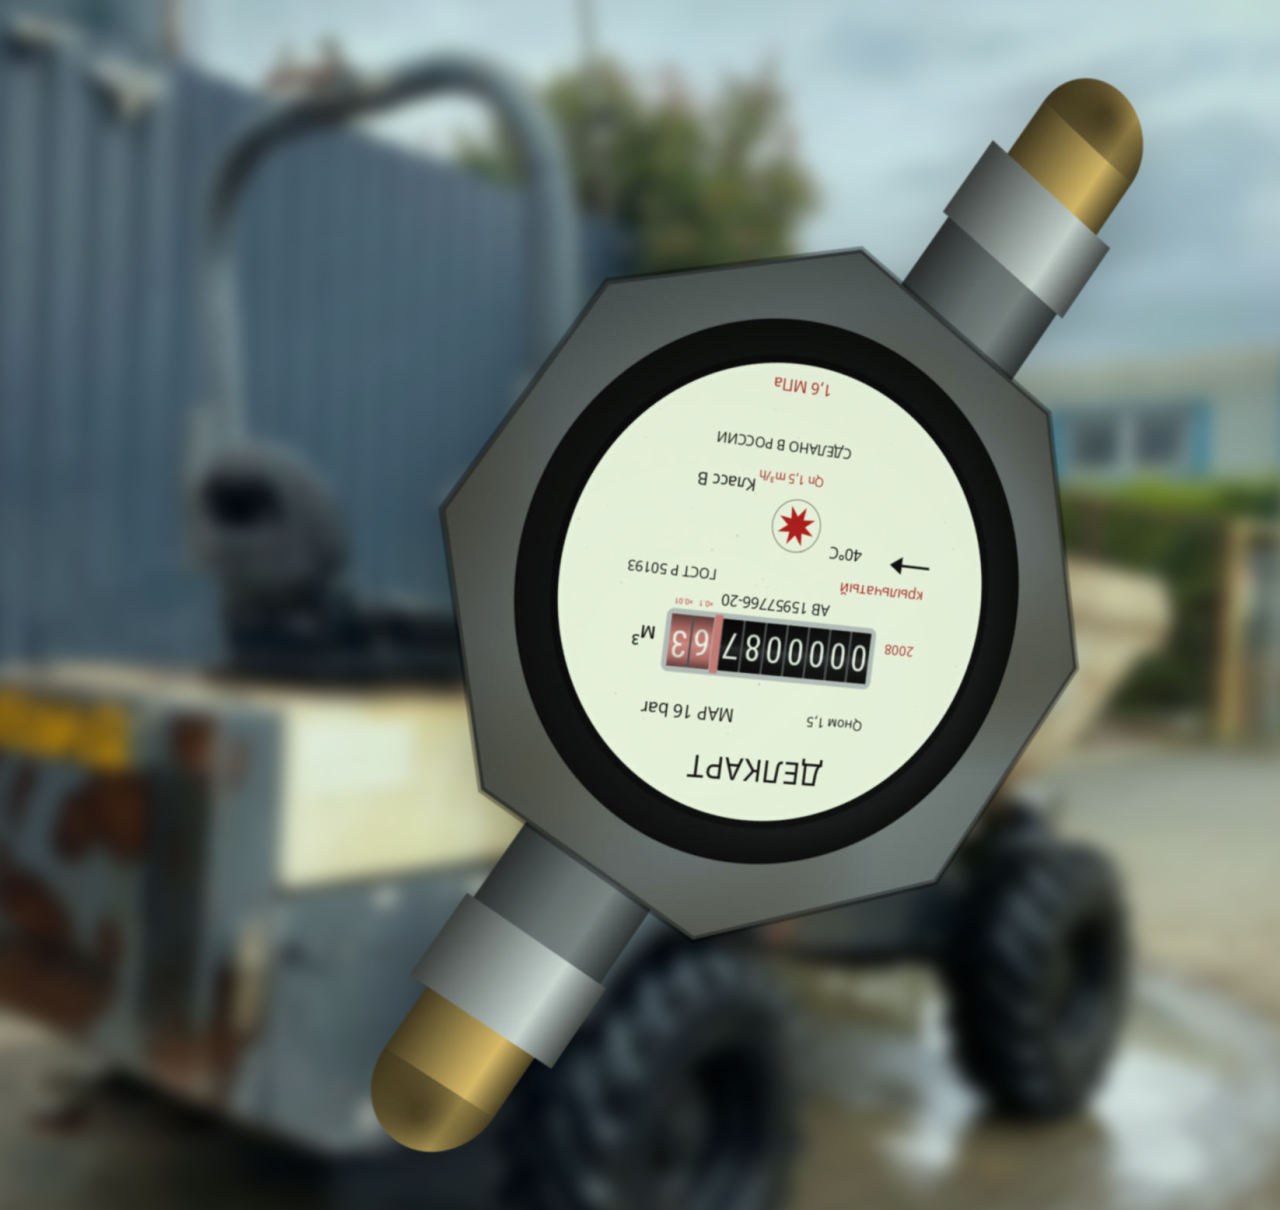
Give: 87.63 m³
